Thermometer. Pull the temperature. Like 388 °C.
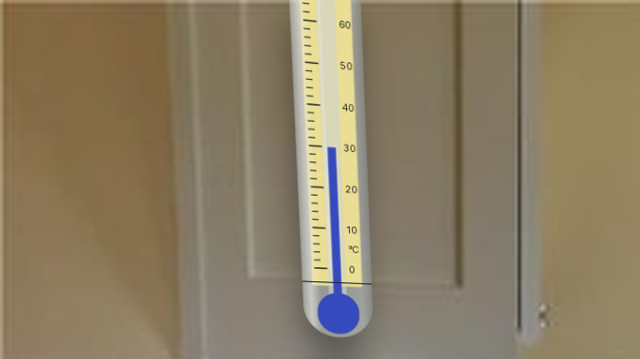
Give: 30 °C
